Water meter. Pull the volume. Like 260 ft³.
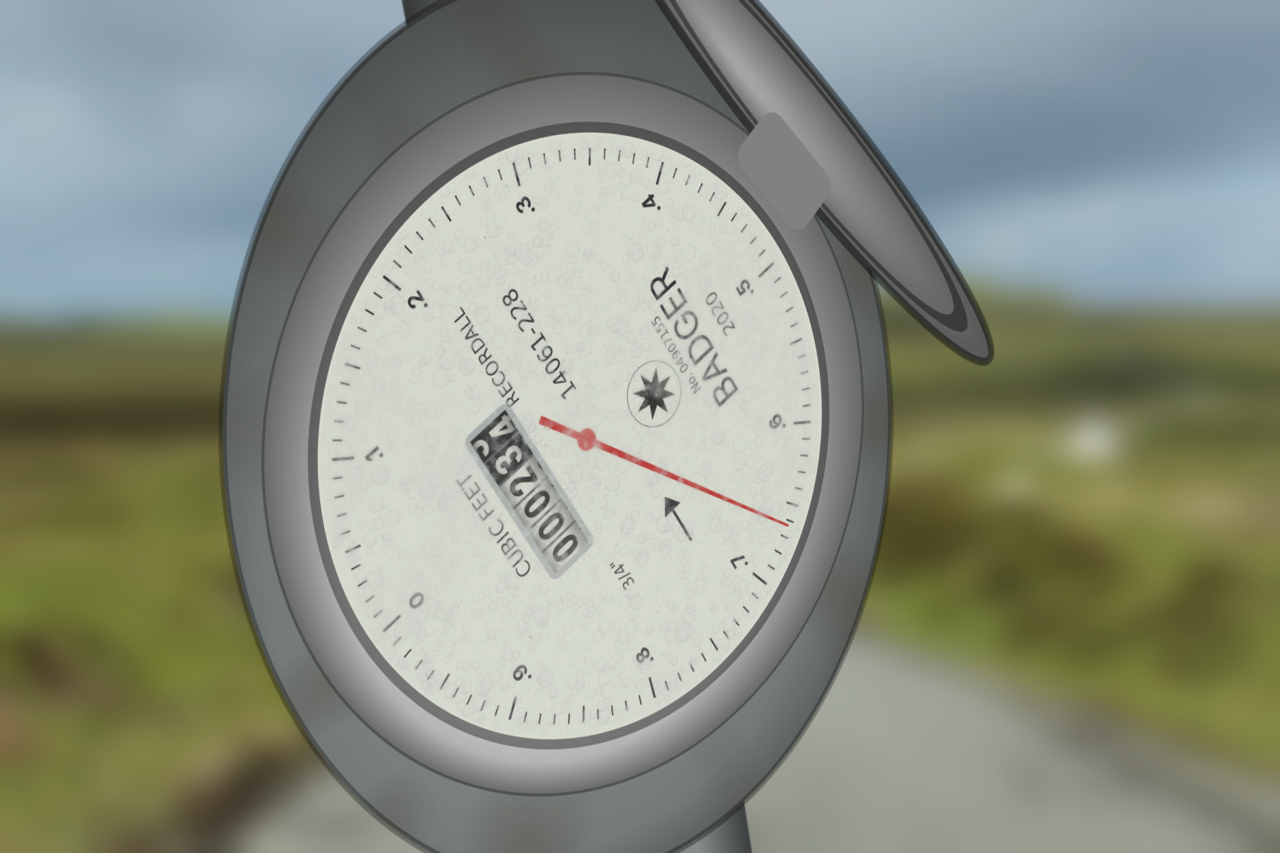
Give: 233.66 ft³
